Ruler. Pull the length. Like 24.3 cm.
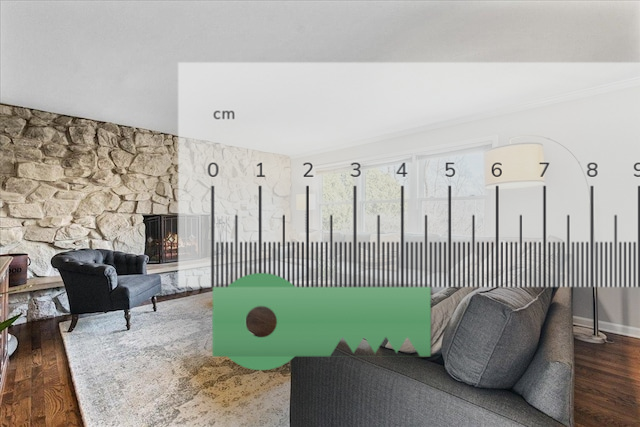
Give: 4.6 cm
